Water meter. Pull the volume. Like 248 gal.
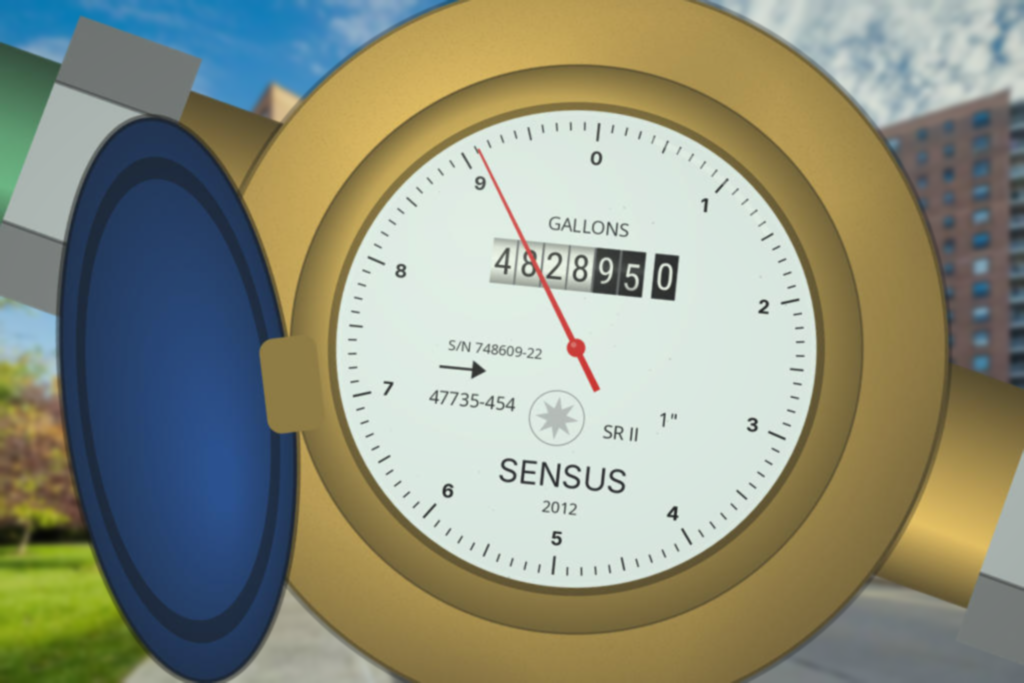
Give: 4828949.1 gal
